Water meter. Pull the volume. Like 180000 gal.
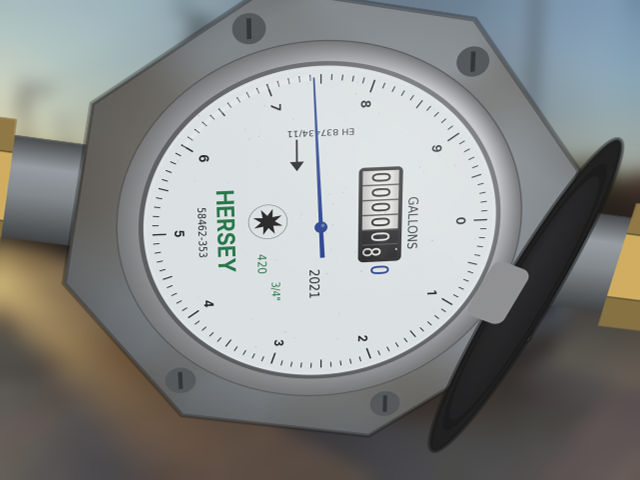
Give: 77.4 gal
